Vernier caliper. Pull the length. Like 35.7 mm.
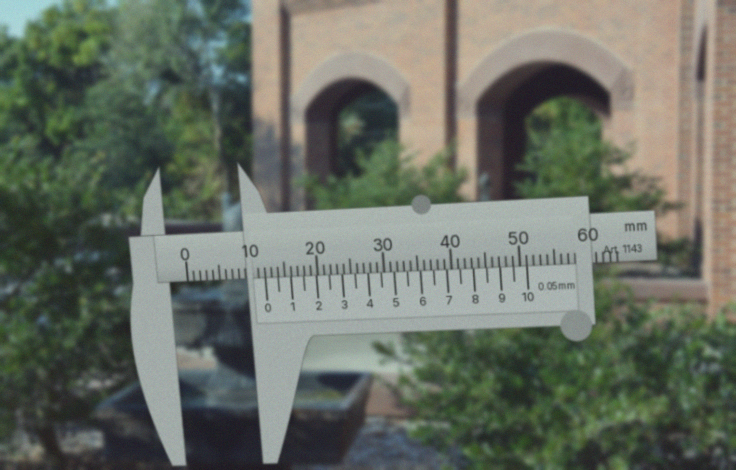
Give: 12.0 mm
